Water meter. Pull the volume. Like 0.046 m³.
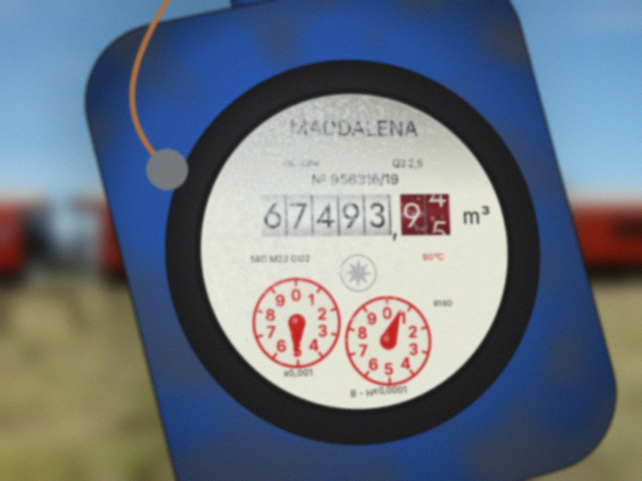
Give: 67493.9450 m³
